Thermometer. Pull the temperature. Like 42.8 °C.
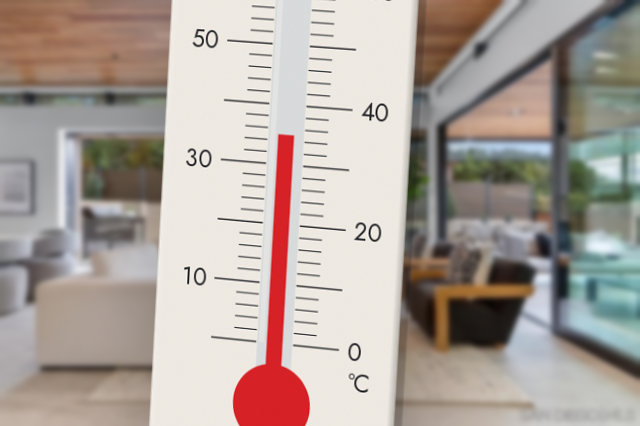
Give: 35 °C
